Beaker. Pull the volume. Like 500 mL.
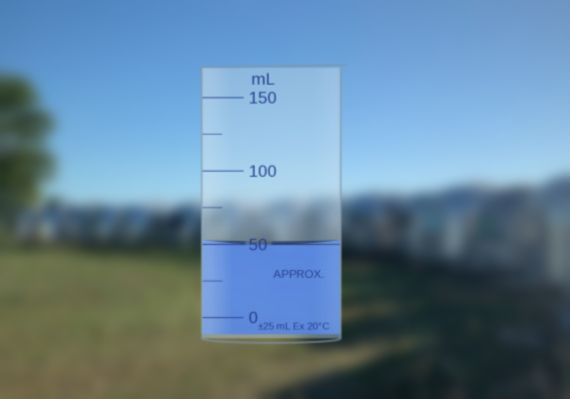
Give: 50 mL
